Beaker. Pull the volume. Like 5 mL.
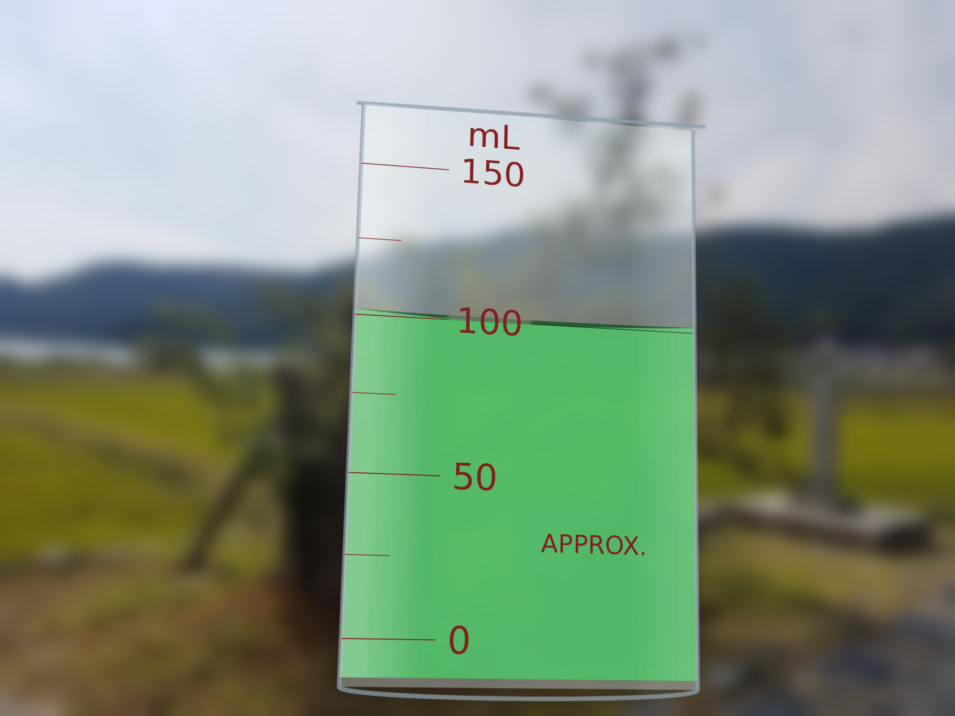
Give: 100 mL
